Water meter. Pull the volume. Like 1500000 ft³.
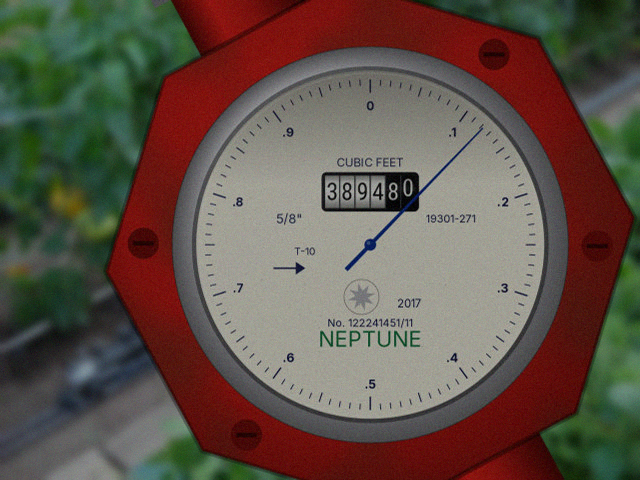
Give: 389480.12 ft³
